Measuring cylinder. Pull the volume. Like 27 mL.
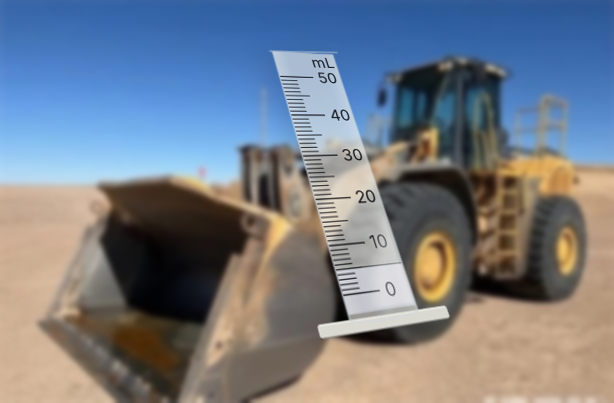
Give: 5 mL
